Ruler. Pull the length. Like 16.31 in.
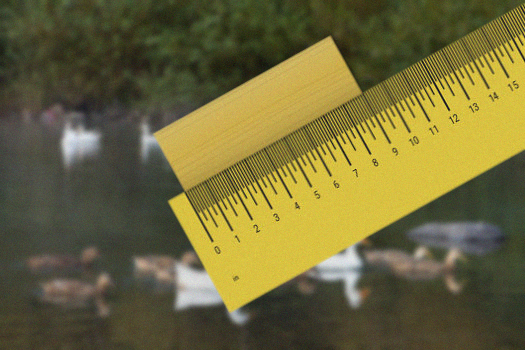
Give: 9 in
